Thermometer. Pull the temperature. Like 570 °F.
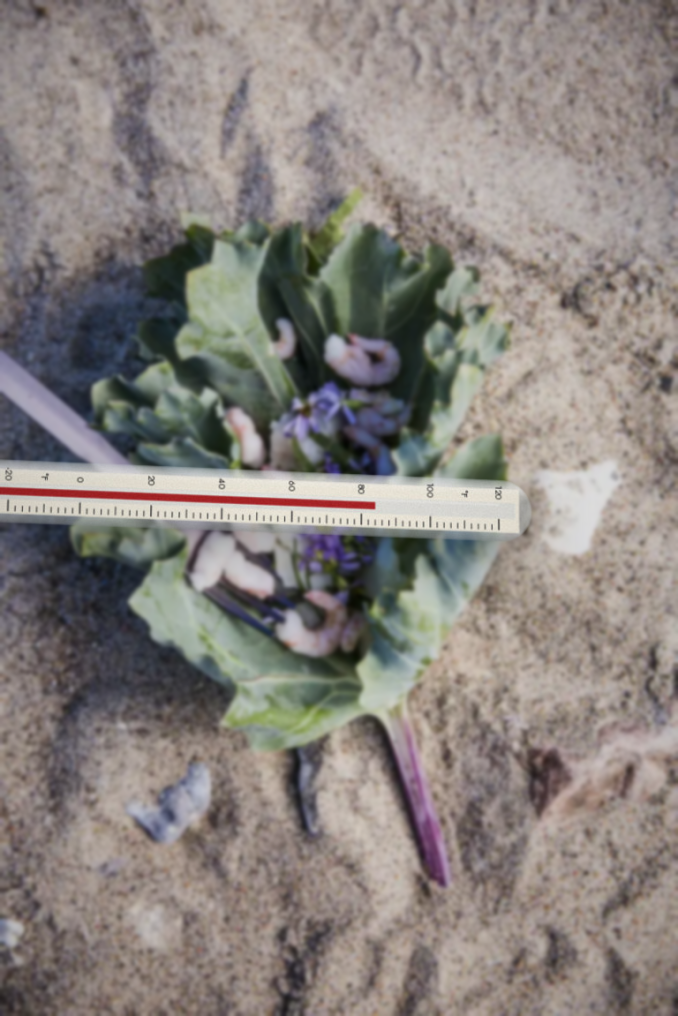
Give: 84 °F
